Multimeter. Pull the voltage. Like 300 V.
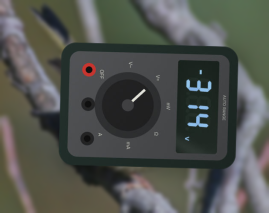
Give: -314 V
